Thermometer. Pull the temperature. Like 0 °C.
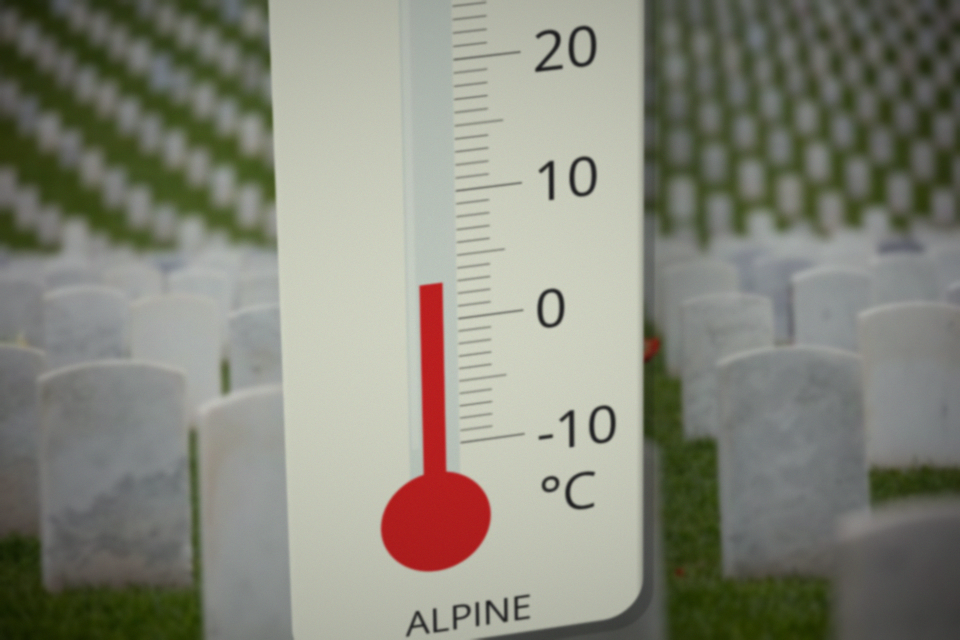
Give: 3 °C
